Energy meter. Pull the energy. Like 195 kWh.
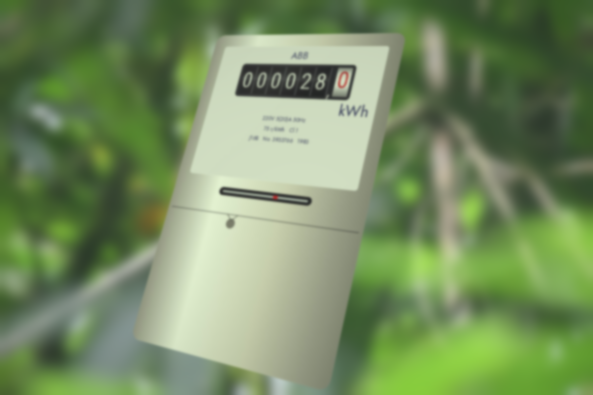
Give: 28.0 kWh
